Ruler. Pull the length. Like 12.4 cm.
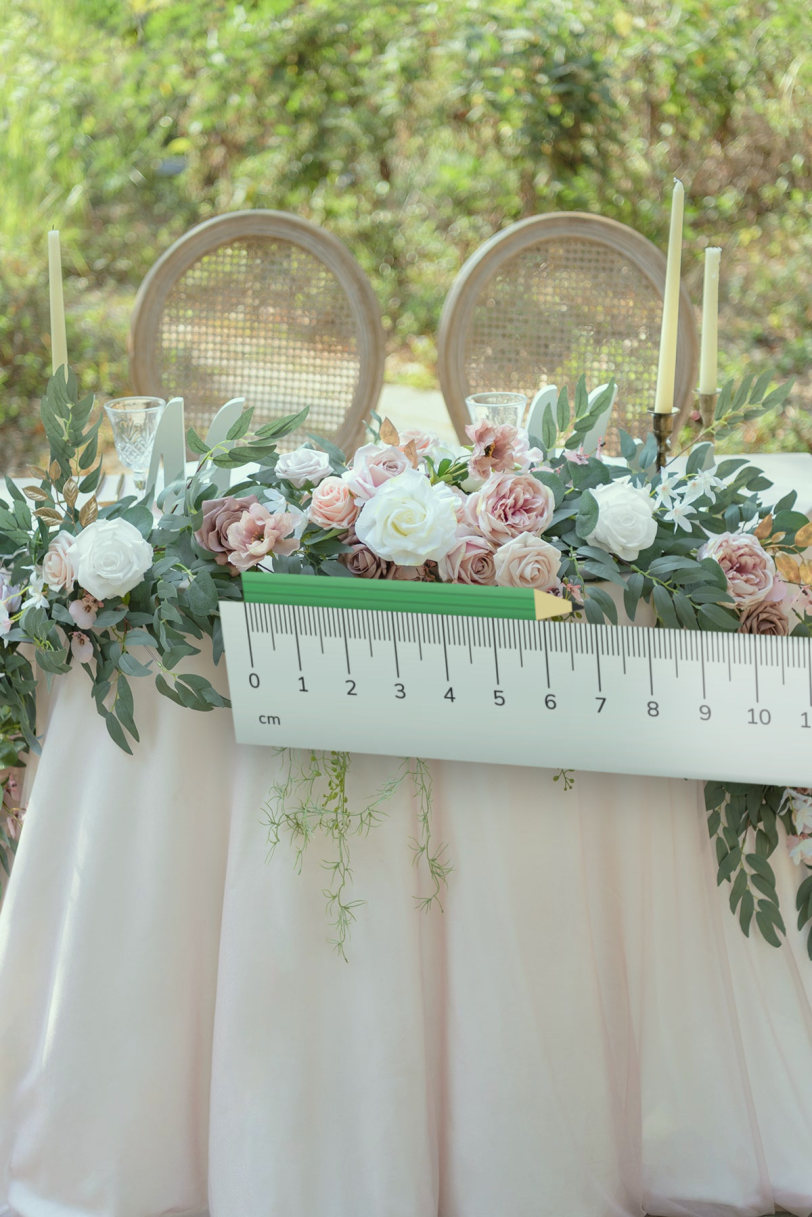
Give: 6.8 cm
